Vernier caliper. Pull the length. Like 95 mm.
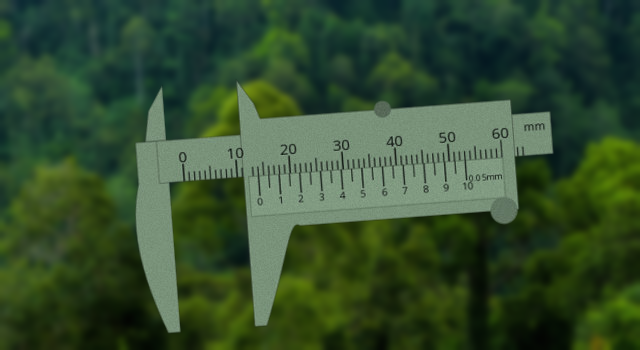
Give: 14.0 mm
